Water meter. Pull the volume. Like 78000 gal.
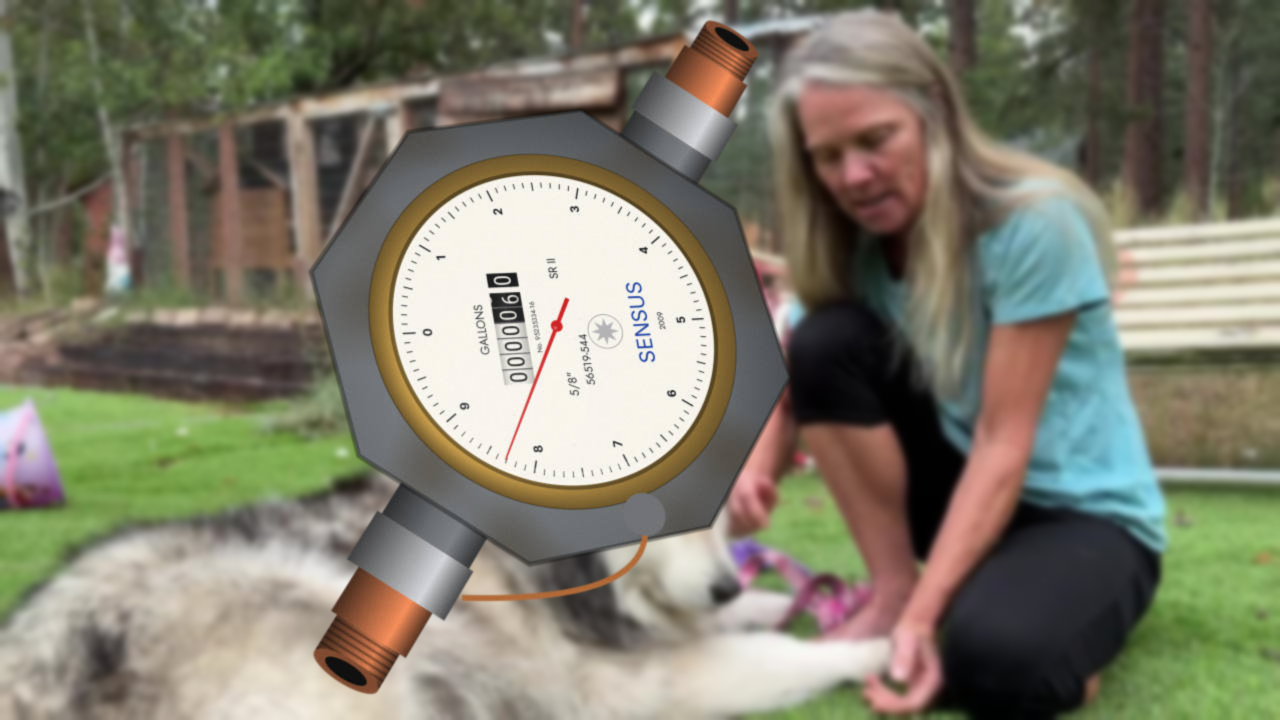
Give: 58.3 gal
